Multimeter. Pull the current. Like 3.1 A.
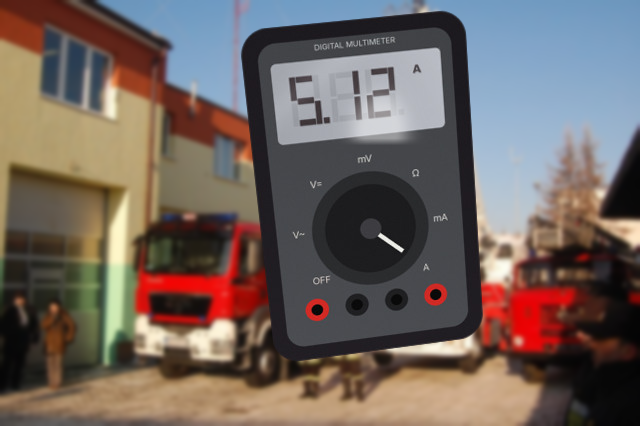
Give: 5.12 A
